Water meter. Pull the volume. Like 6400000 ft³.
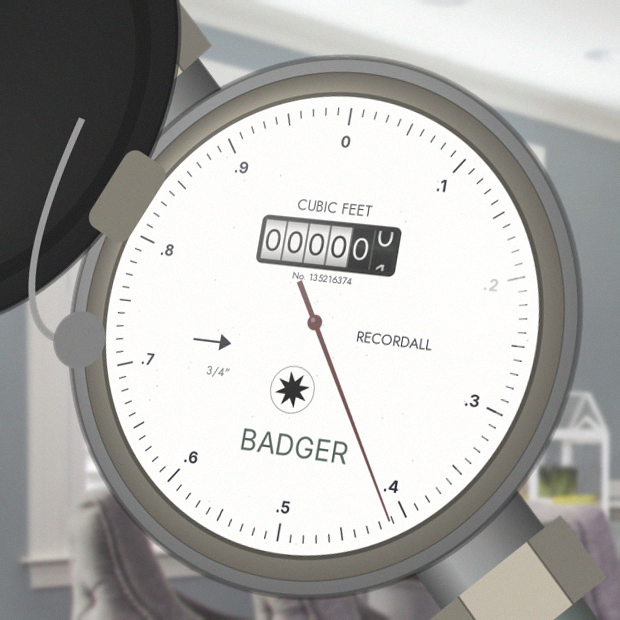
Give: 0.41 ft³
